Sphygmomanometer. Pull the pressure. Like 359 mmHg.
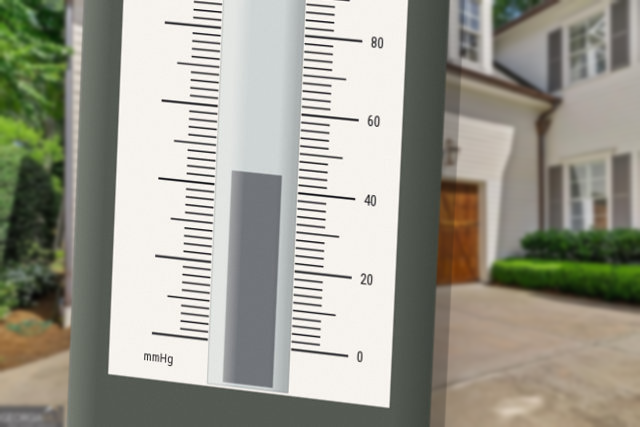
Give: 44 mmHg
